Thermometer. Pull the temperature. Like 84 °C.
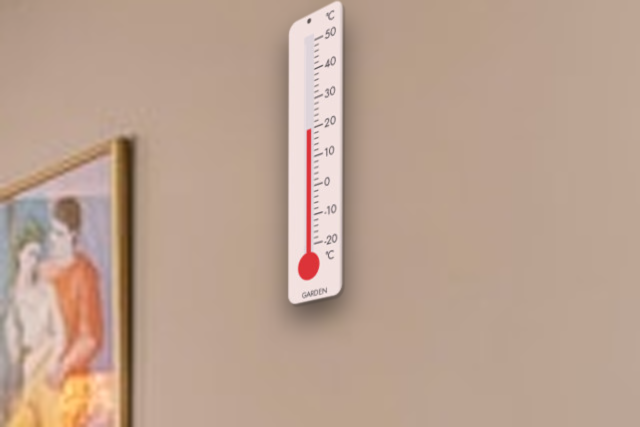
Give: 20 °C
